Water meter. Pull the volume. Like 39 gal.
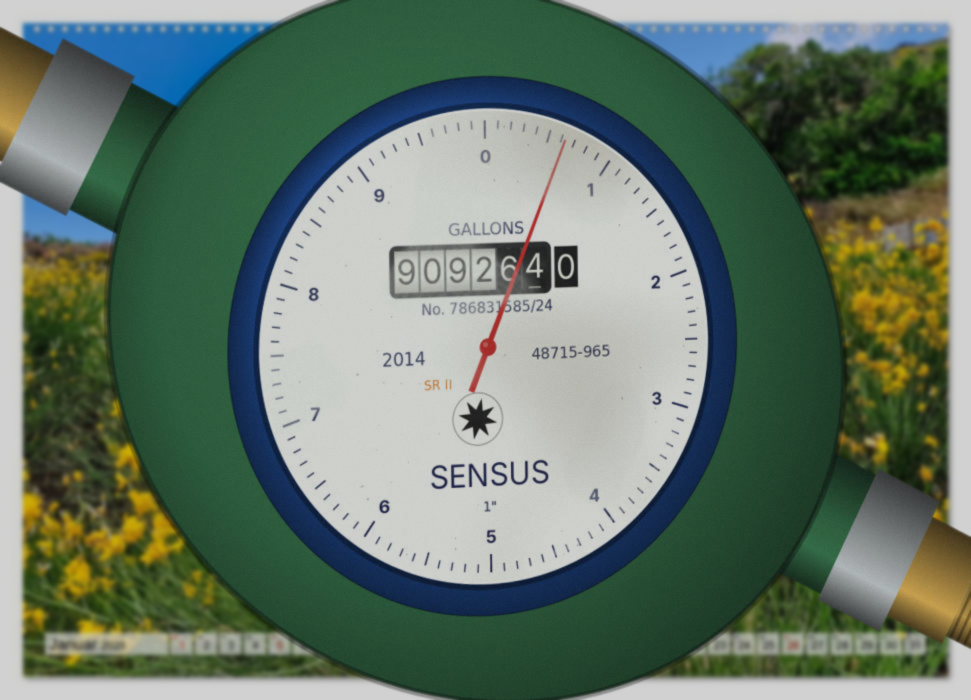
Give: 9092640.6 gal
